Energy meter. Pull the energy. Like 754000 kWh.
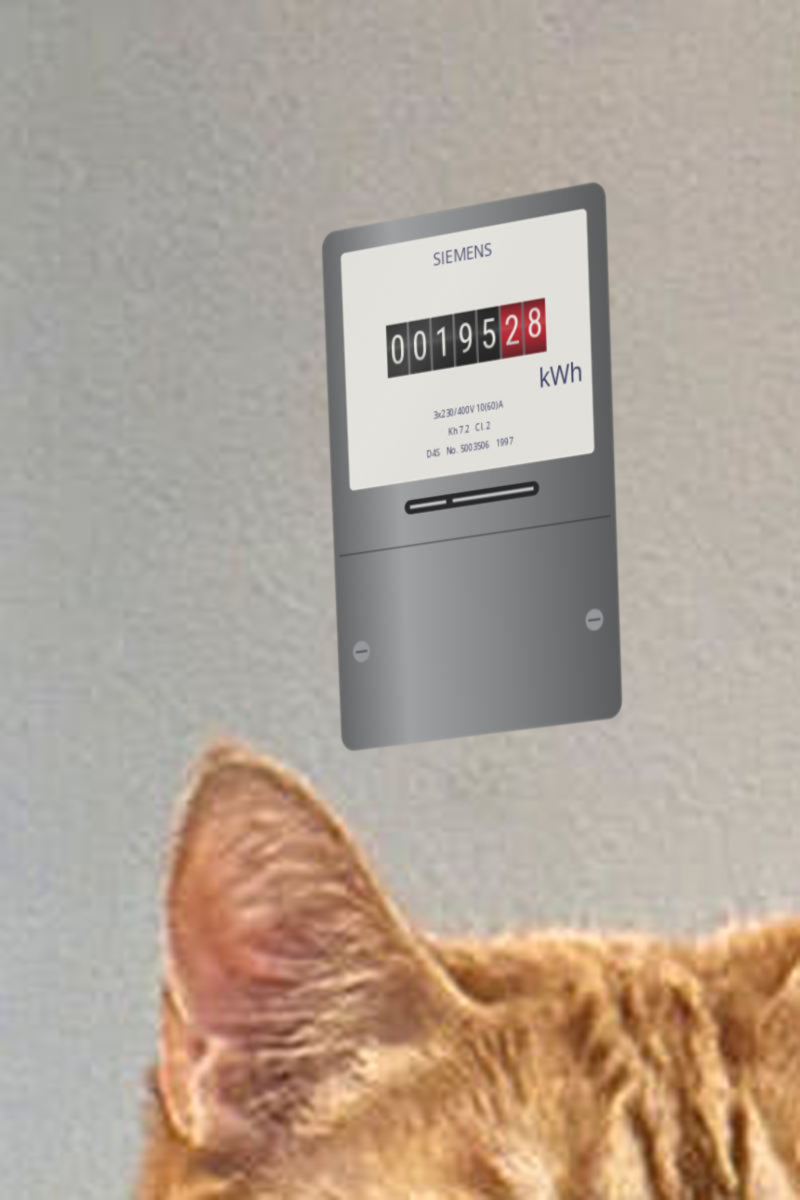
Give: 195.28 kWh
